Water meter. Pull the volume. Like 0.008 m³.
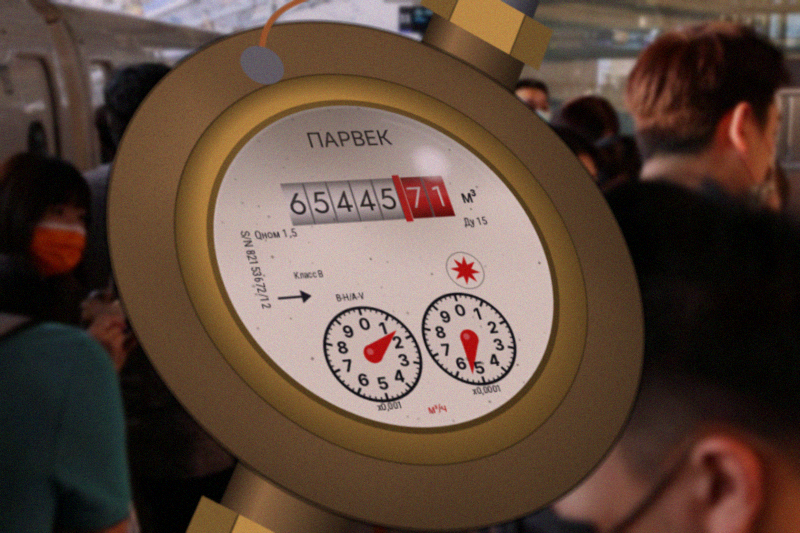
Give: 65445.7115 m³
